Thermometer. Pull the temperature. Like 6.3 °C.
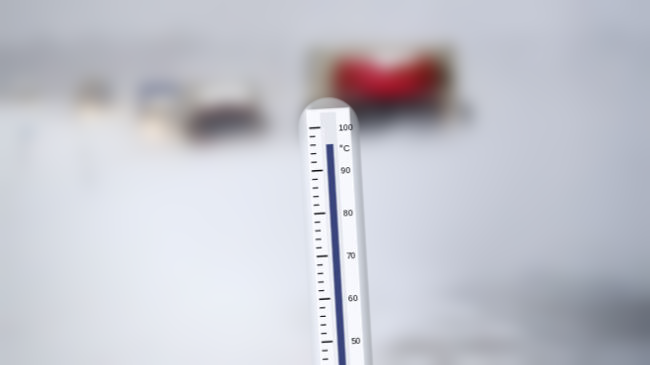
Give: 96 °C
